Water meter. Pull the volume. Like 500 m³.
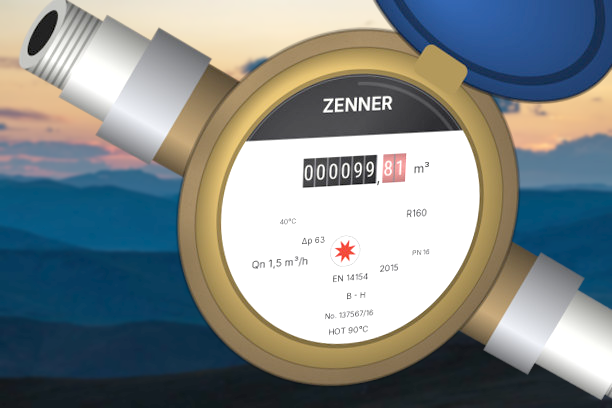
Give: 99.81 m³
